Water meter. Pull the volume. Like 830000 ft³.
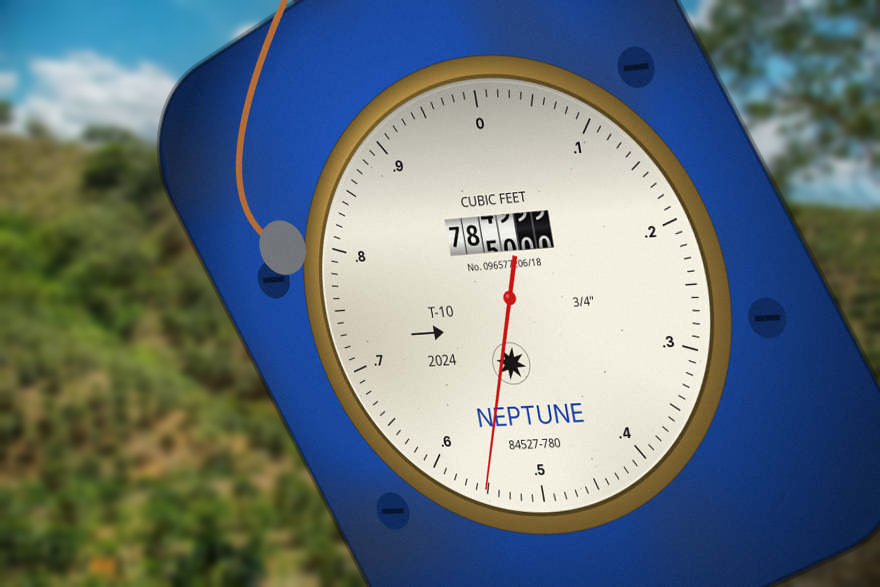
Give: 784999.55 ft³
